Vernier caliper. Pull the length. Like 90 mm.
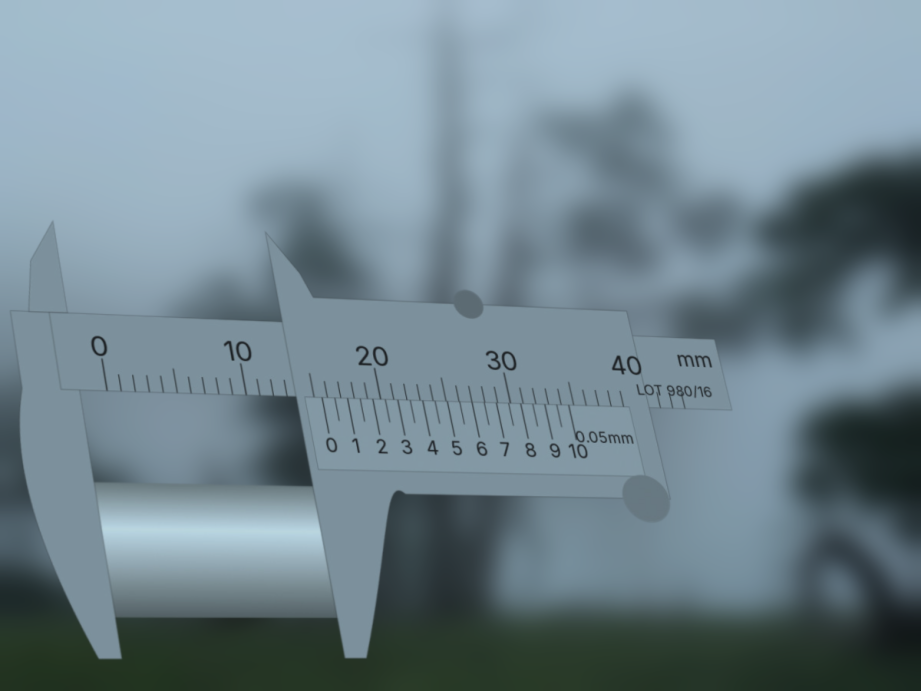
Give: 15.6 mm
